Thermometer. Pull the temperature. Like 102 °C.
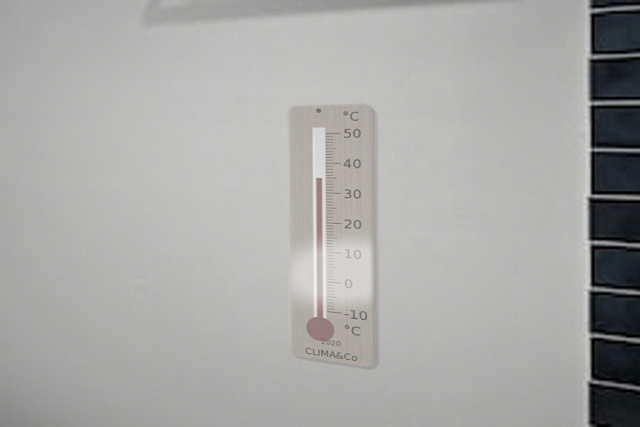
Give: 35 °C
